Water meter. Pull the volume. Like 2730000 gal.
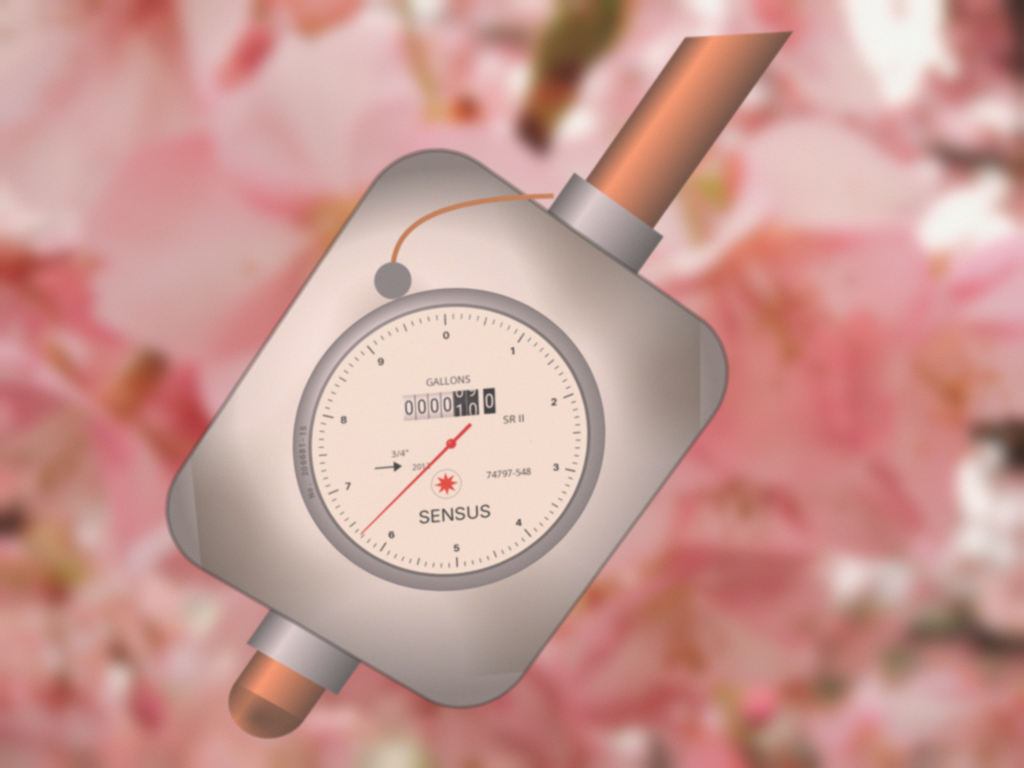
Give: 96.3 gal
